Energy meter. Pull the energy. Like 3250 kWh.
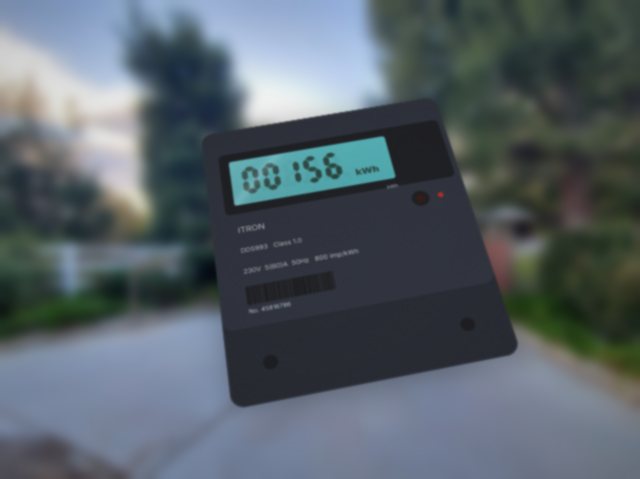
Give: 156 kWh
